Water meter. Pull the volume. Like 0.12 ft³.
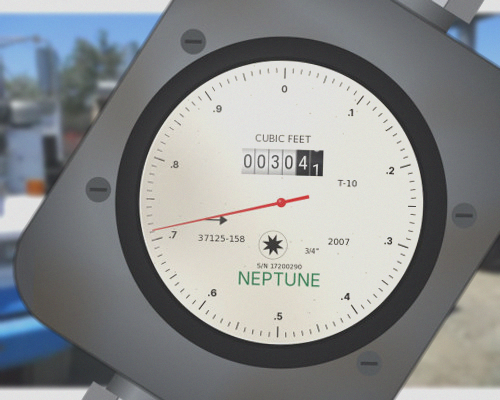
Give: 3040.71 ft³
